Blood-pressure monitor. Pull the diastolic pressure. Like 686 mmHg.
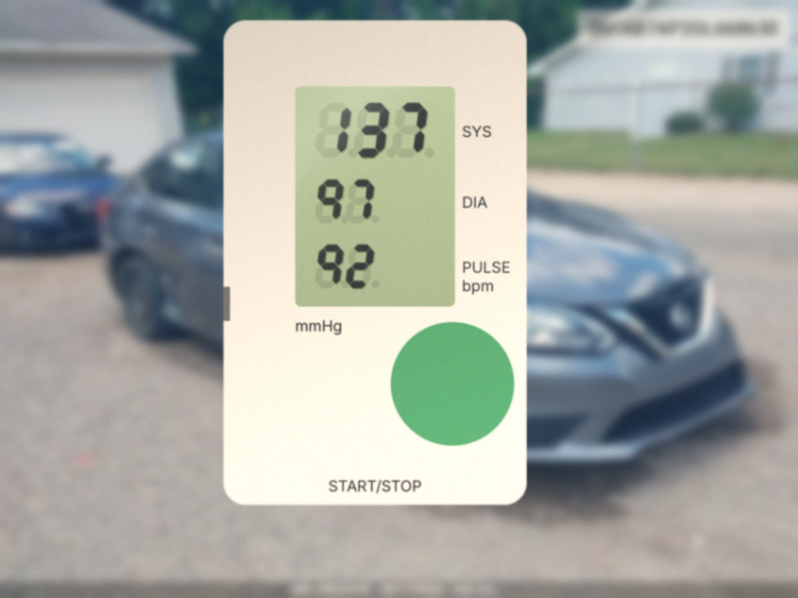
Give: 97 mmHg
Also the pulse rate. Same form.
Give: 92 bpm
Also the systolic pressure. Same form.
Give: 137 mmHg
